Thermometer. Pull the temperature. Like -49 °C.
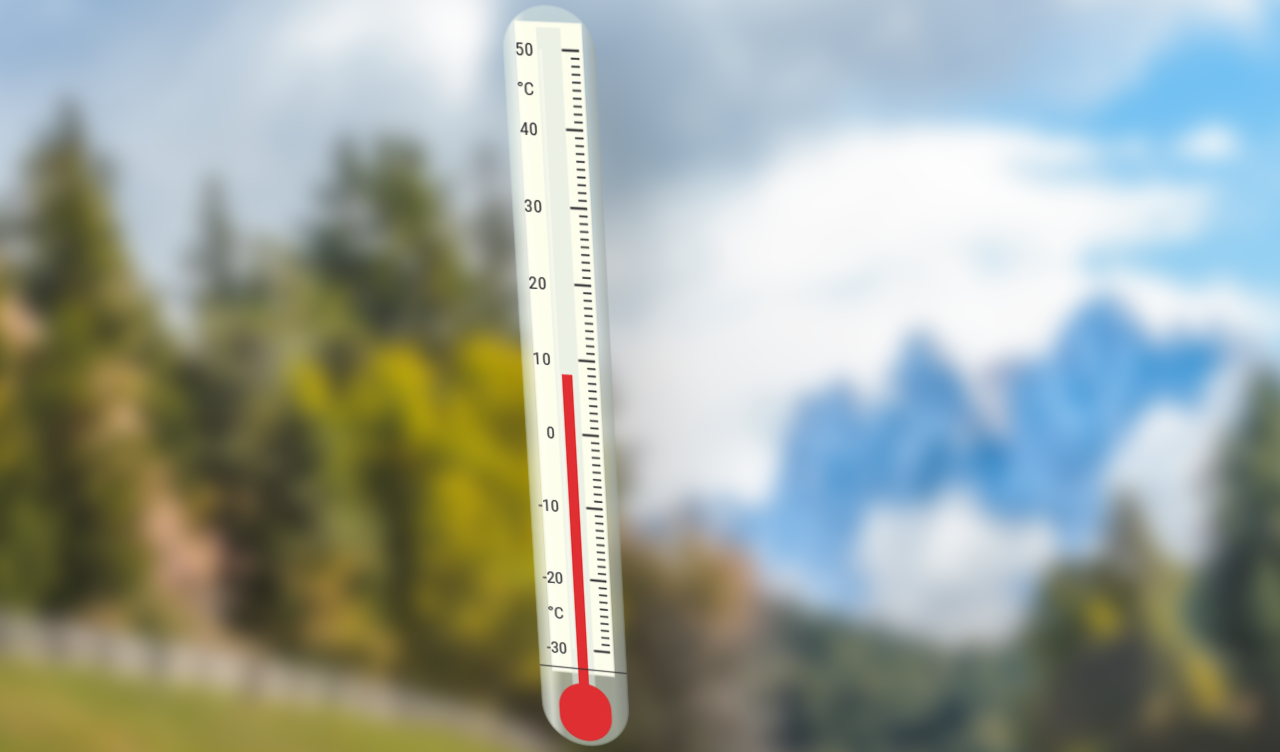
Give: 8 °C
